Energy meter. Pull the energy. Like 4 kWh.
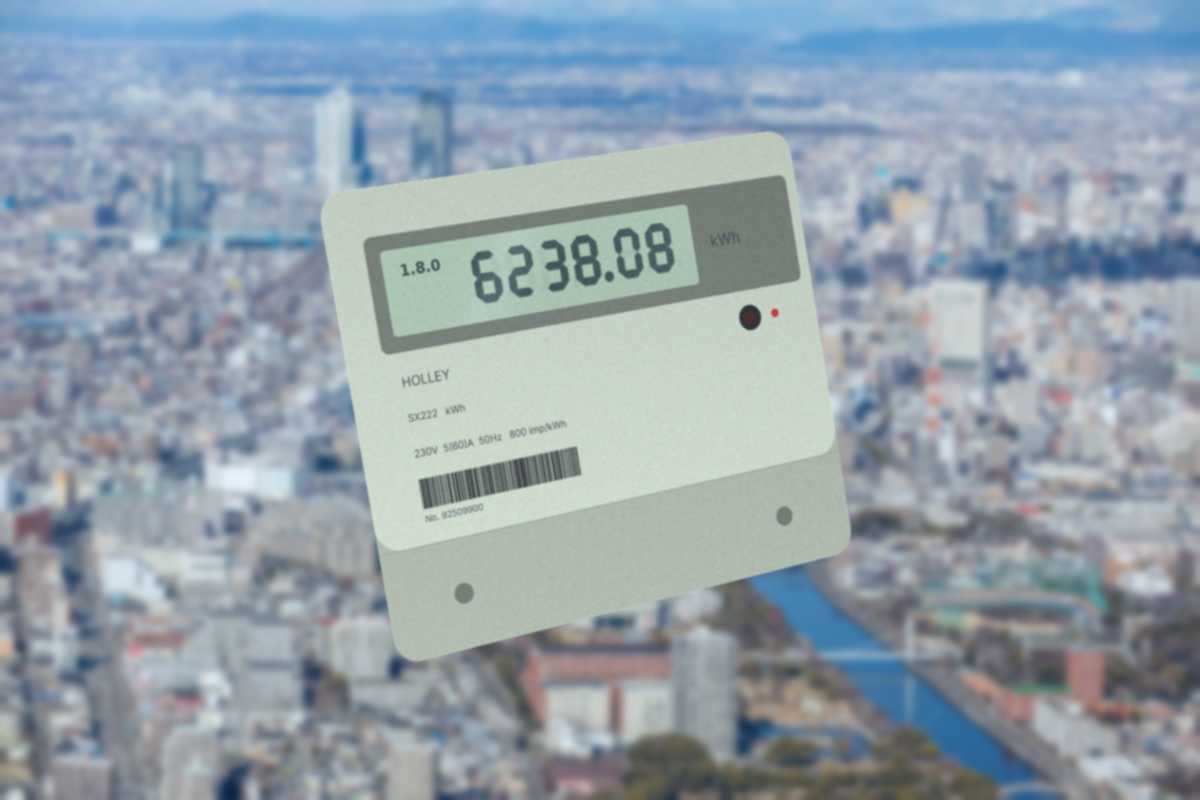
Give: 6238.08 kWh
